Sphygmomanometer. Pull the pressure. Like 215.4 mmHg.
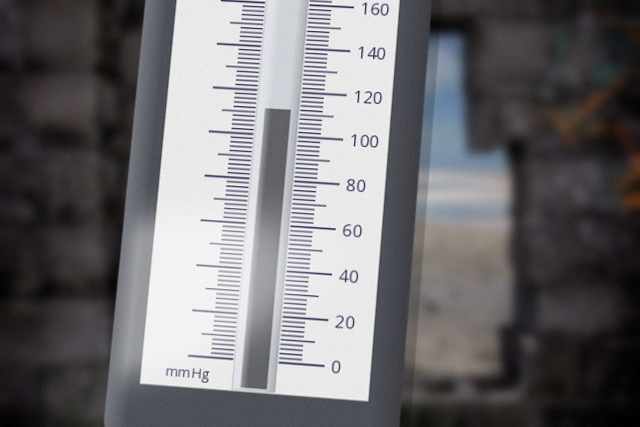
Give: 112 mmHg
